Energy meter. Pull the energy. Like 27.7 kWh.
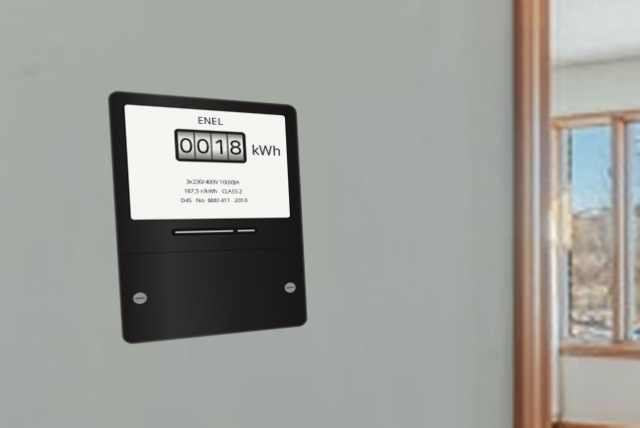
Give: 18 kWh
